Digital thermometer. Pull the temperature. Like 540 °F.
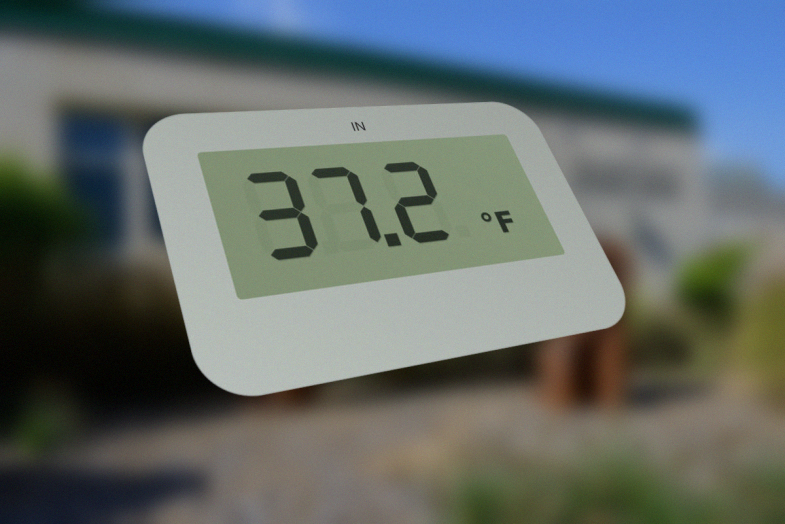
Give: 37.2 °F
